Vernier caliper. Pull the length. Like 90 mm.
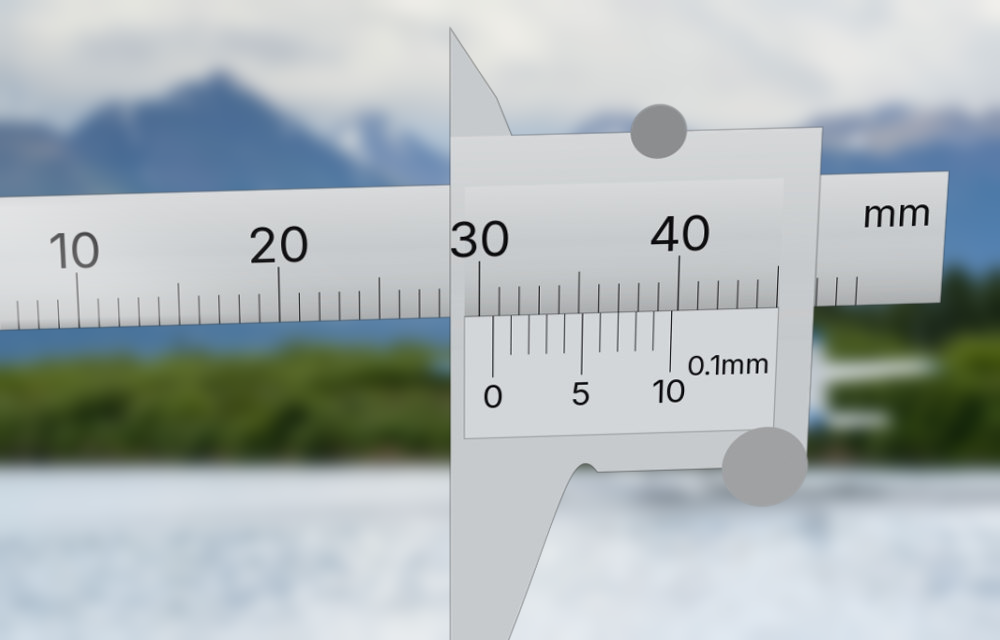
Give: 30.7 mm
